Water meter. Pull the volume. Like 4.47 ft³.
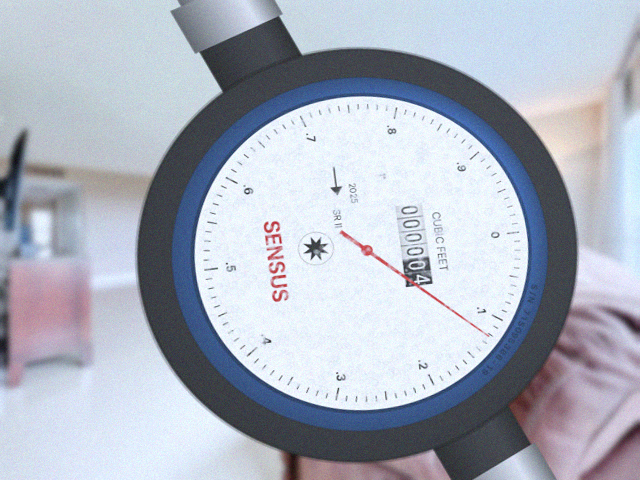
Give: 4.12 ft³
